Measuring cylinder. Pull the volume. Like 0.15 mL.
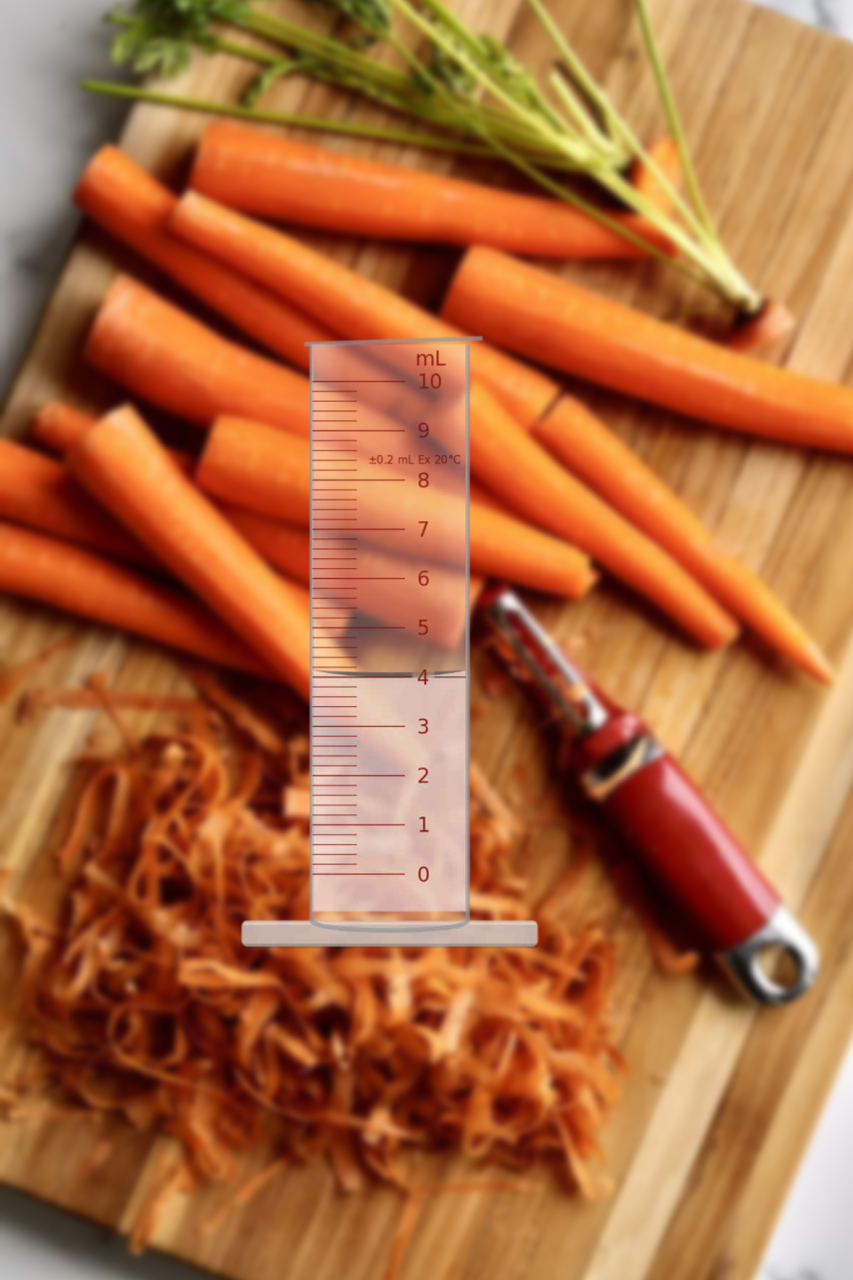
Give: 4 mL
